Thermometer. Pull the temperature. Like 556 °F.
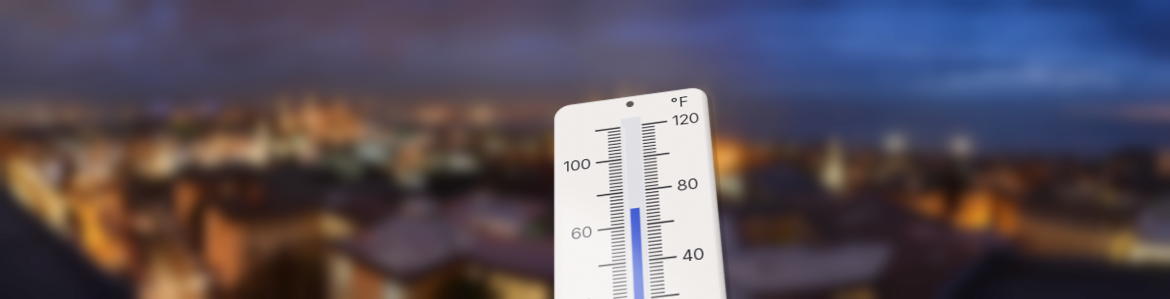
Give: 70 °F
